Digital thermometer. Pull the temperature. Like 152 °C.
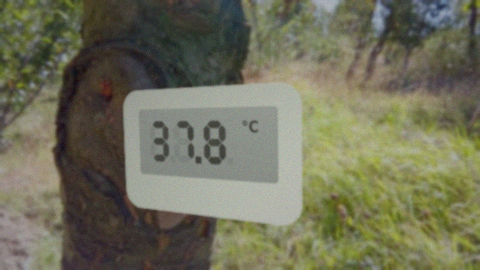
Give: 37.8 °C
